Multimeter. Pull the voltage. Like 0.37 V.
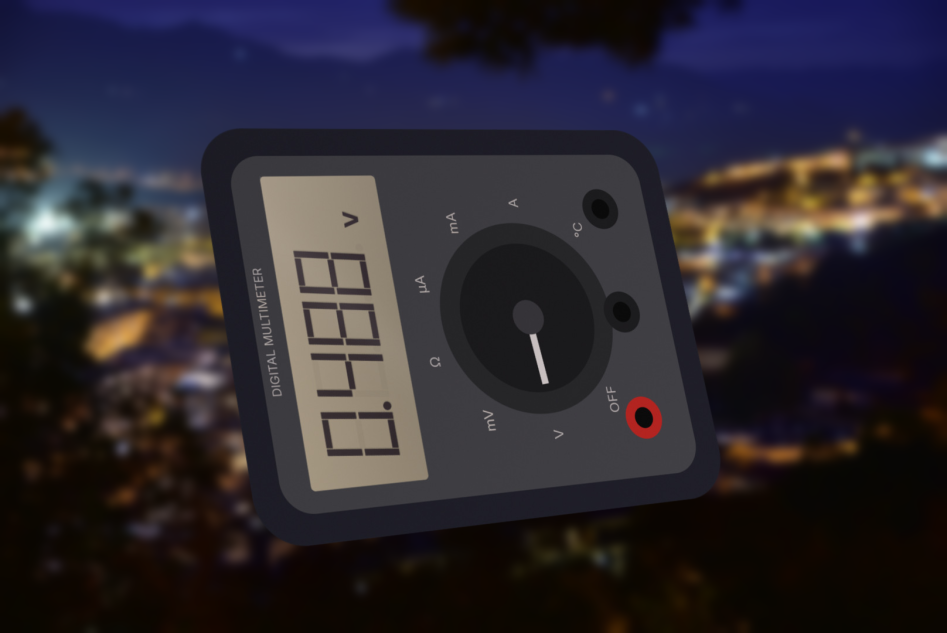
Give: 0.488 V
